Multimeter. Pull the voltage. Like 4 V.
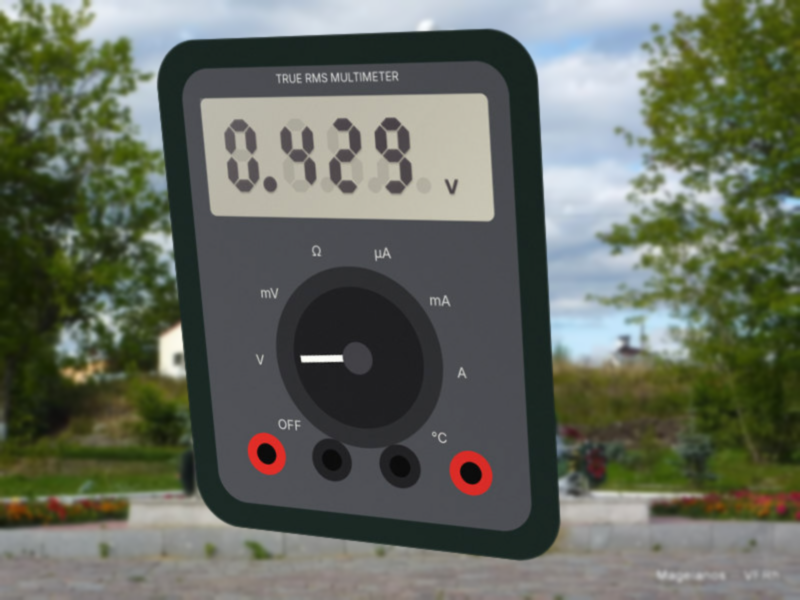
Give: 0.429 V
